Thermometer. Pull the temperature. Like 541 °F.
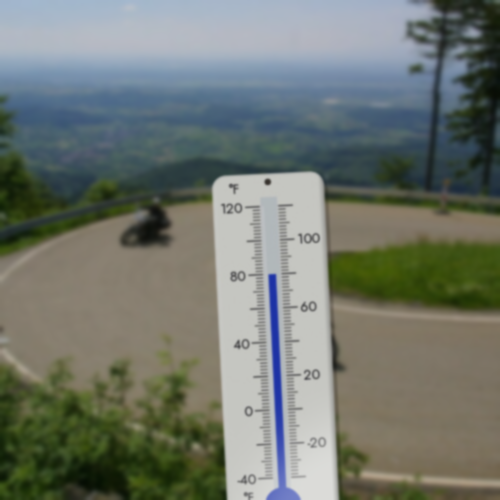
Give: 80 °F
